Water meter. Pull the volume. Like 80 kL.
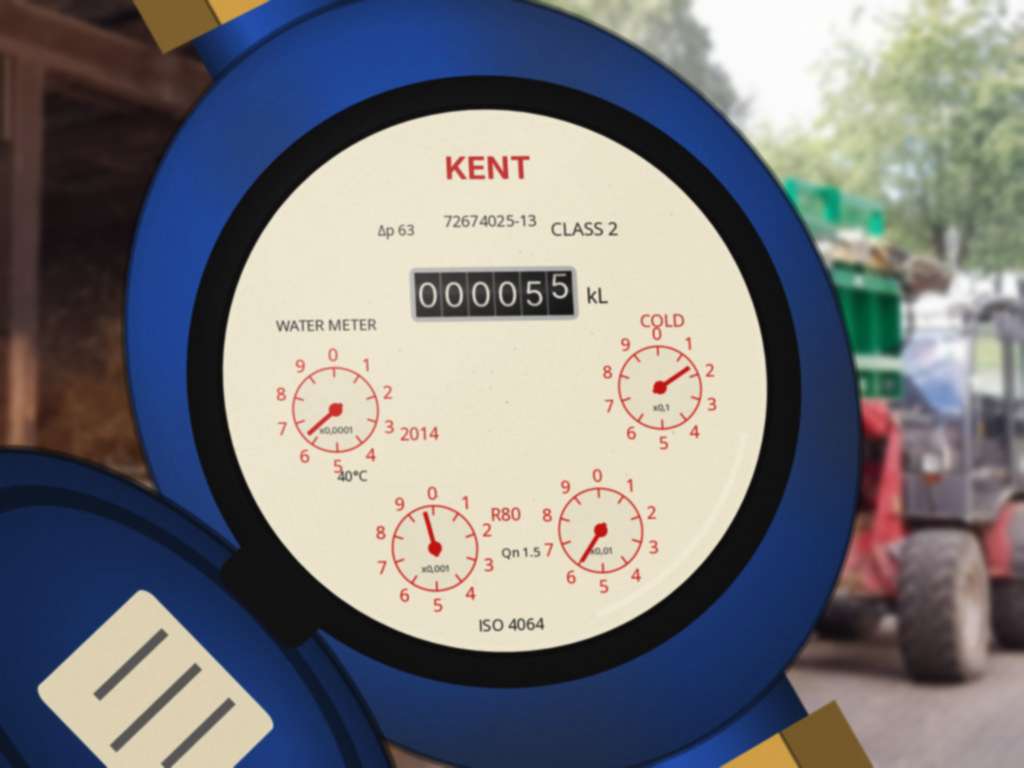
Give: 55.1596 kL
